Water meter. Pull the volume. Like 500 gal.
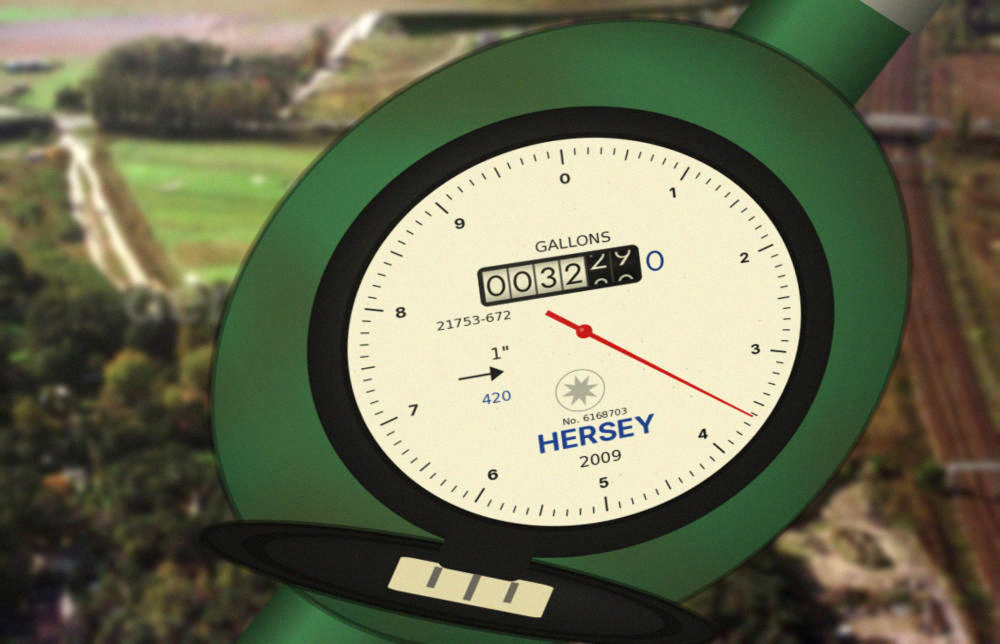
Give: 32293.6 gal
